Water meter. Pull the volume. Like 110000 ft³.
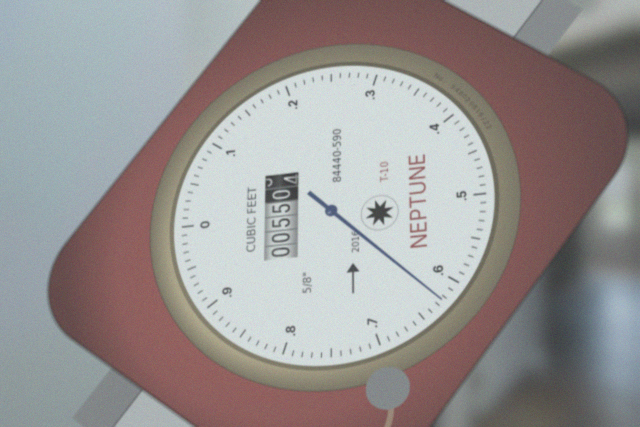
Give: 5503.62 ft³
